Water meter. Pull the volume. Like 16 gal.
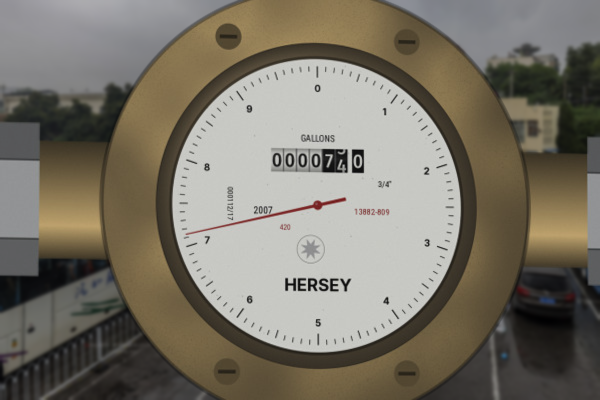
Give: 737.1 gal
